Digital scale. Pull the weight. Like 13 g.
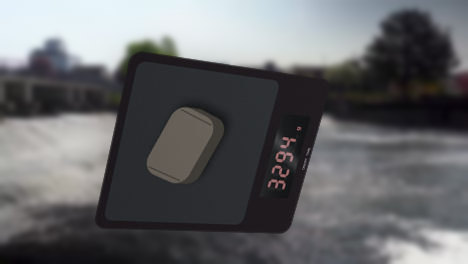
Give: 3294 g
